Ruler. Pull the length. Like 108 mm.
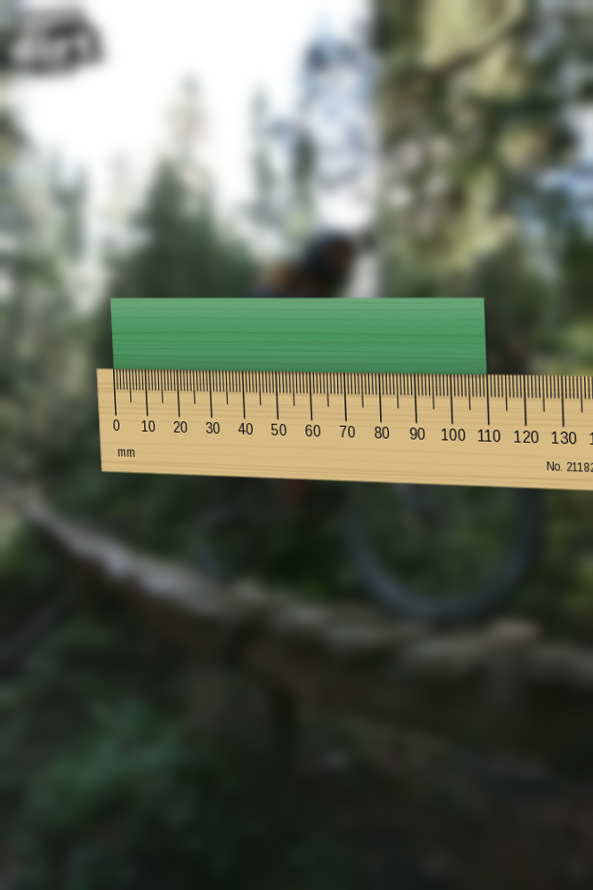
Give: 110 mm
